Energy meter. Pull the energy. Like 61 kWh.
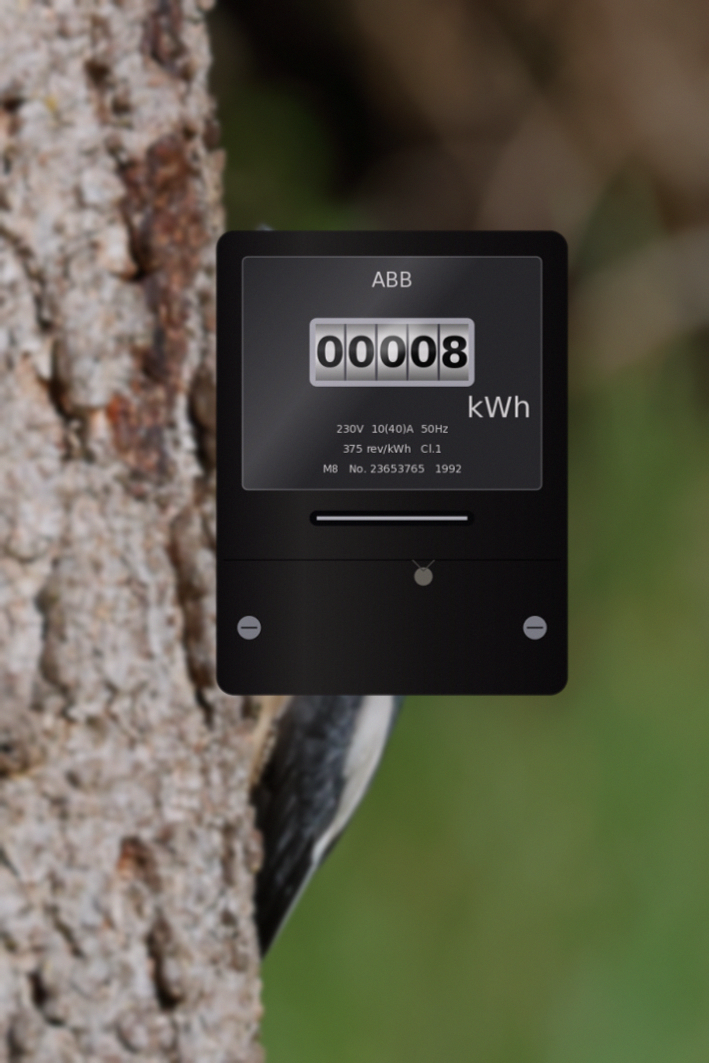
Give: 8 kWh
